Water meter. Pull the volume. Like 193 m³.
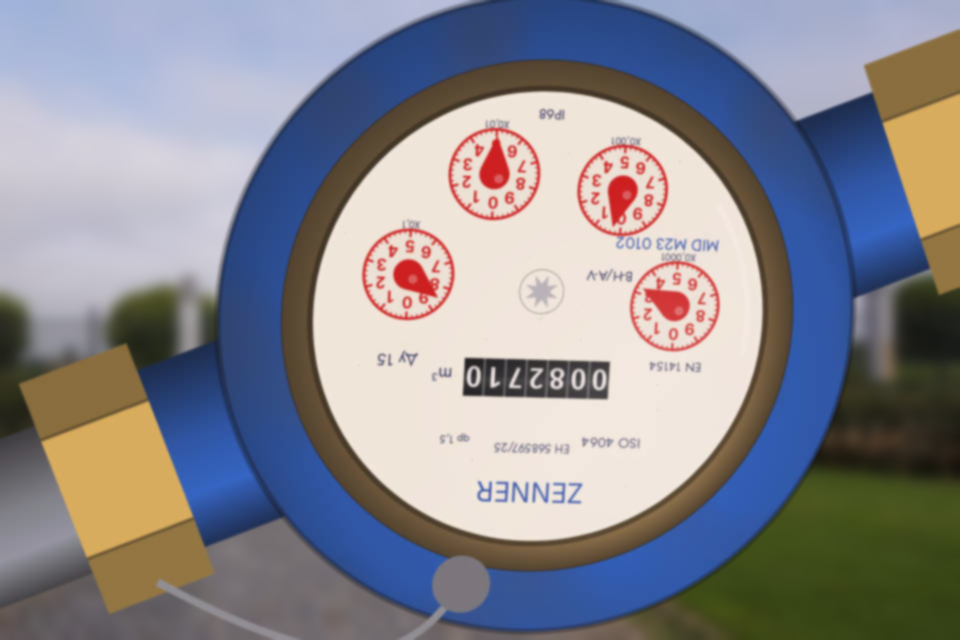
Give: 82710.8503 m³
